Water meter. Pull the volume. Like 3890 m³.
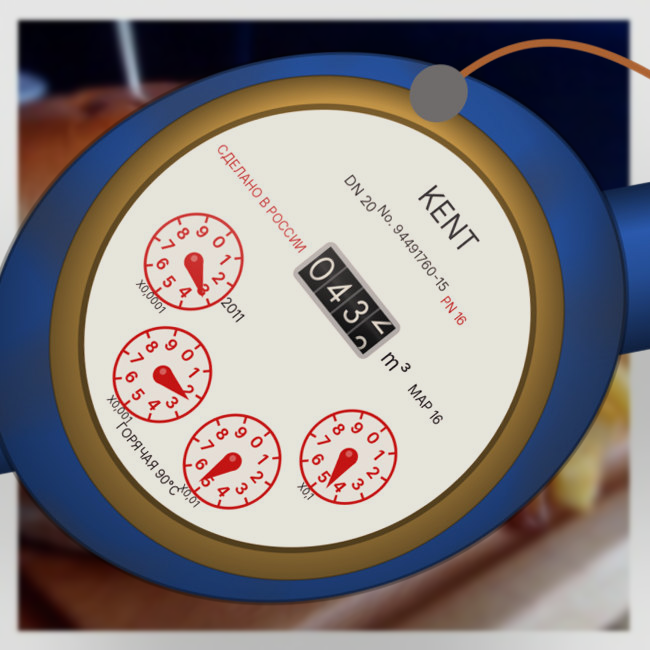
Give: 432.4523 m³
